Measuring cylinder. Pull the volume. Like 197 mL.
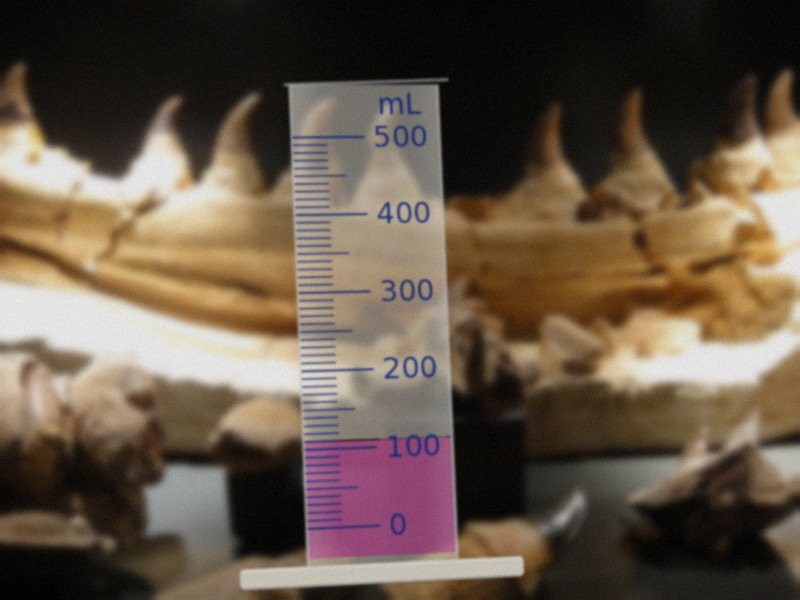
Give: 110 mL
